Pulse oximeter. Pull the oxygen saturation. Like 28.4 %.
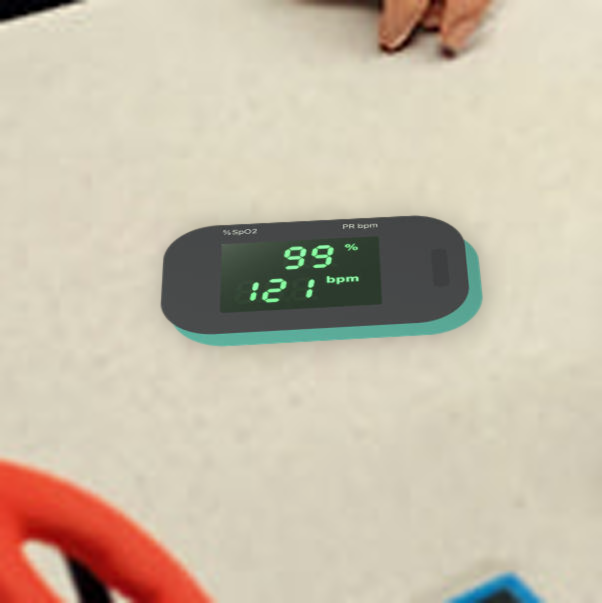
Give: 99 %
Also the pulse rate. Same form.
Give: 121 bpm
